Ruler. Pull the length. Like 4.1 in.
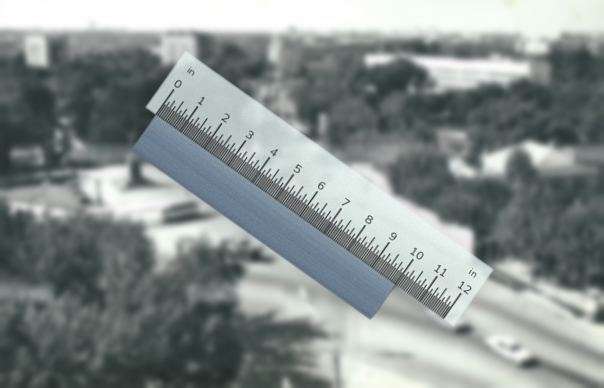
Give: 10 in
